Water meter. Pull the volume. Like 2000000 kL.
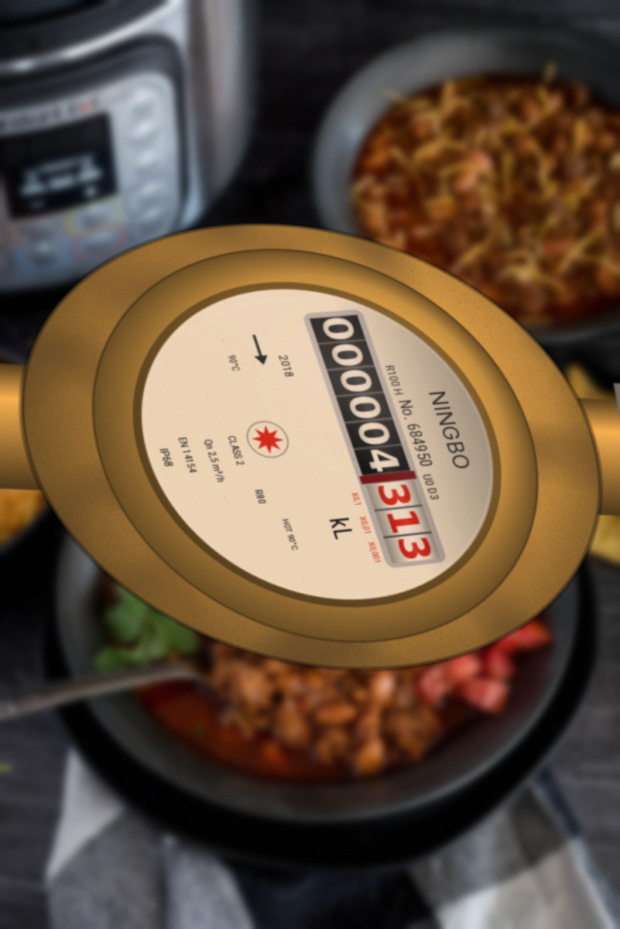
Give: 4.313 kL
